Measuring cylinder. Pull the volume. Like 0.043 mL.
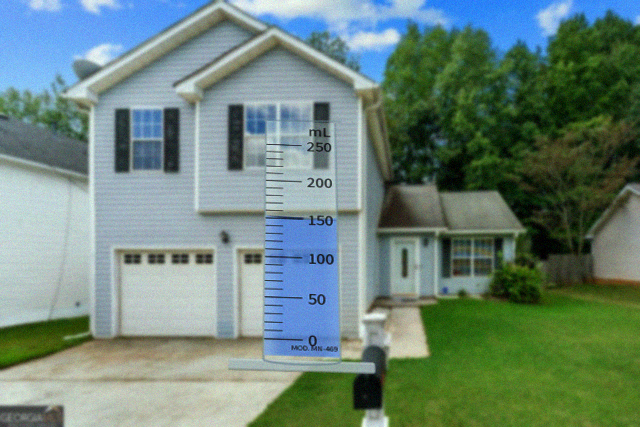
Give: 150 mL
